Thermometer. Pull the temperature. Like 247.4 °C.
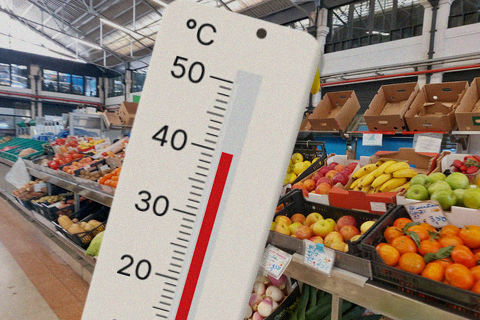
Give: 40 °C
